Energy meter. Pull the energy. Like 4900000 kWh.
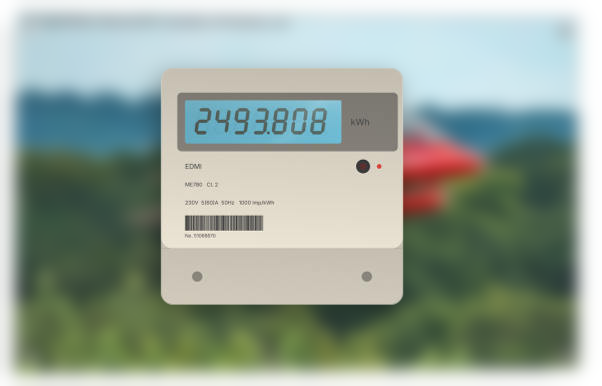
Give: 2493.808 kWh
